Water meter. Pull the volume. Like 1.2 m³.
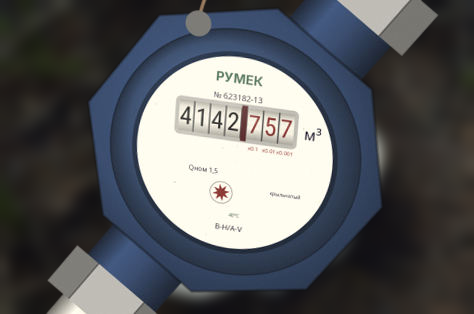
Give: 4142.757 m³
